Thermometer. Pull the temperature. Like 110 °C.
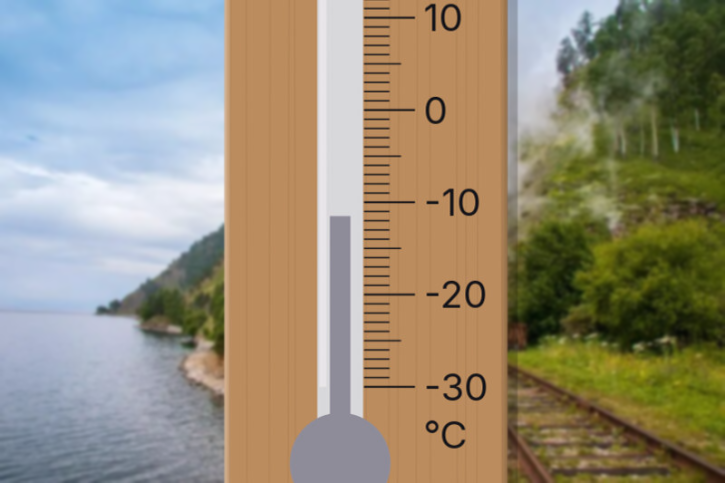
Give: -11.5 °C
